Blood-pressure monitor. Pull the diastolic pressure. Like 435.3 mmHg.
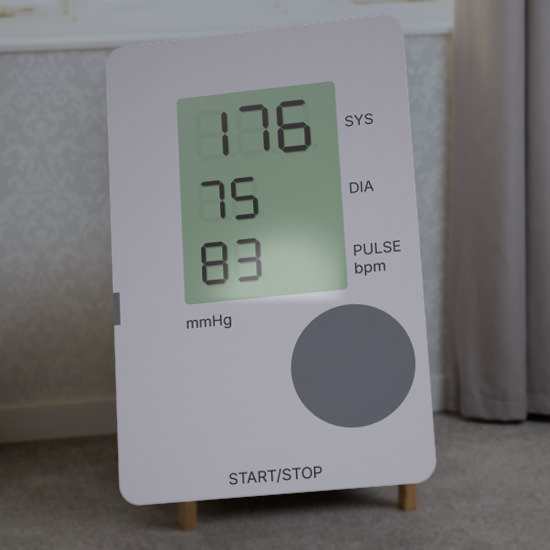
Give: 75 mmHg
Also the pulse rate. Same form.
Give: 83 bpm
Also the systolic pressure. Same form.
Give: 176 mmHg
